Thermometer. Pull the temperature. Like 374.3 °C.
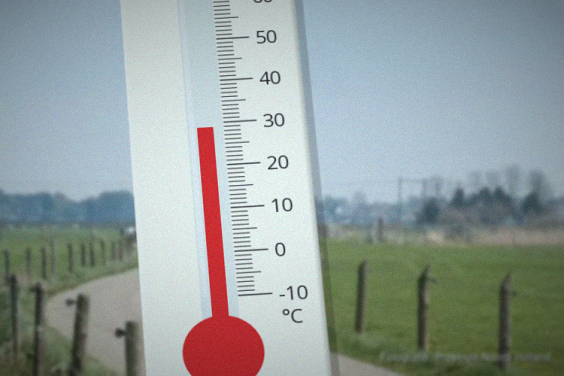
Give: 29 °C
